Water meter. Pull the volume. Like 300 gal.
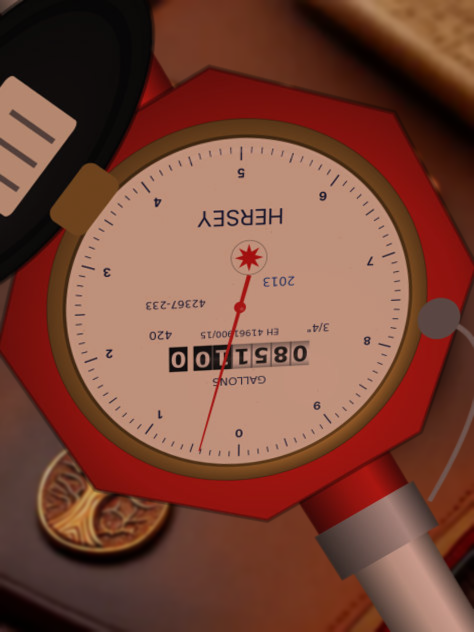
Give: 851100.4 gal
